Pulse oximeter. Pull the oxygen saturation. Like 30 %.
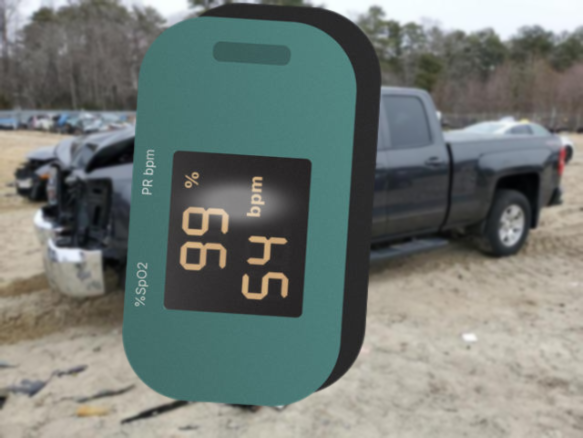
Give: 99 %
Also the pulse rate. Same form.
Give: 54 bpm
